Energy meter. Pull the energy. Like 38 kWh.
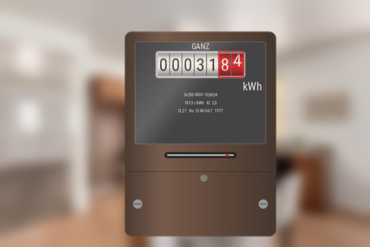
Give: 31.84 kWh
